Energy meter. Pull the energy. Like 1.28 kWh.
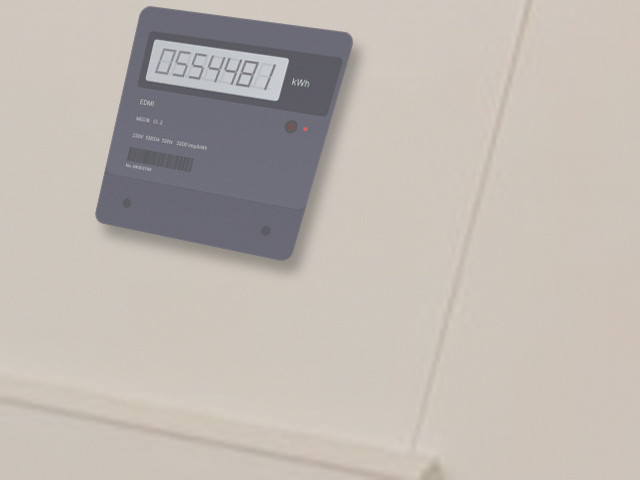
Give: 554481 kWh
